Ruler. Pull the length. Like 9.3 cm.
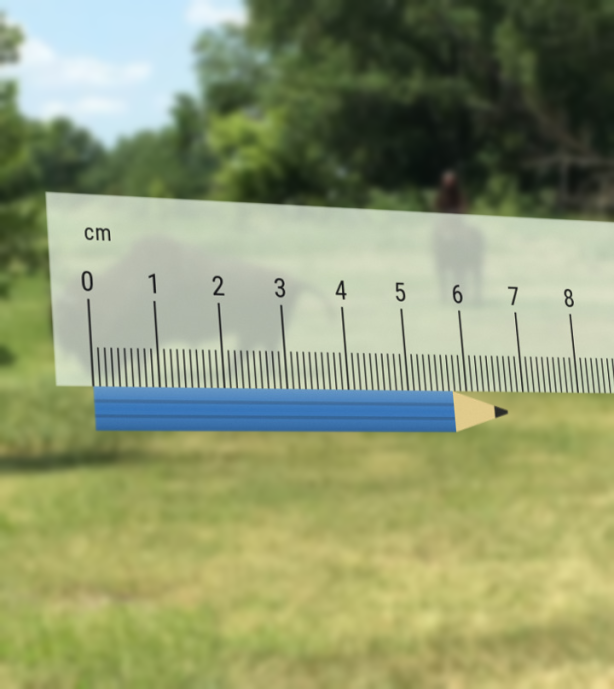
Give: 6.7 cm
